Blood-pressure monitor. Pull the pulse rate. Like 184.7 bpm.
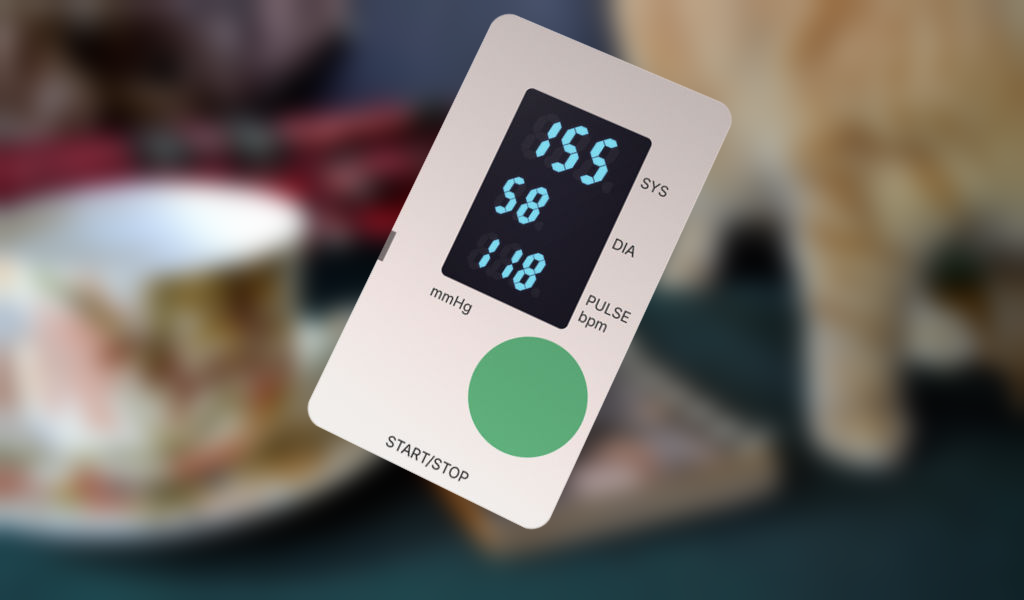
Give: 118 bpm
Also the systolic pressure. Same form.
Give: 155 mmHg
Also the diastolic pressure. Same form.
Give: 58 mmHg
